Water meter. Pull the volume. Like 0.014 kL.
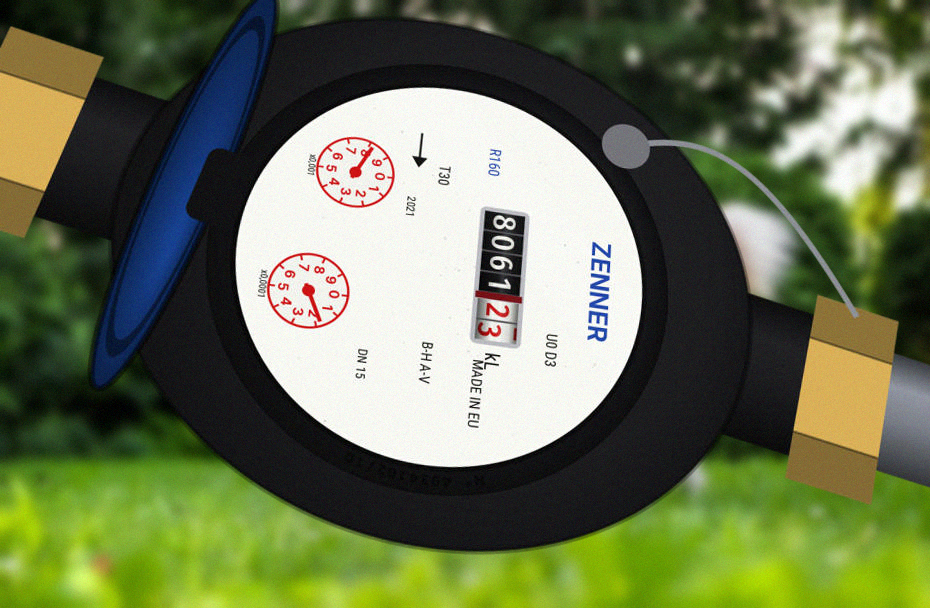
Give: 8061.2281 kL
